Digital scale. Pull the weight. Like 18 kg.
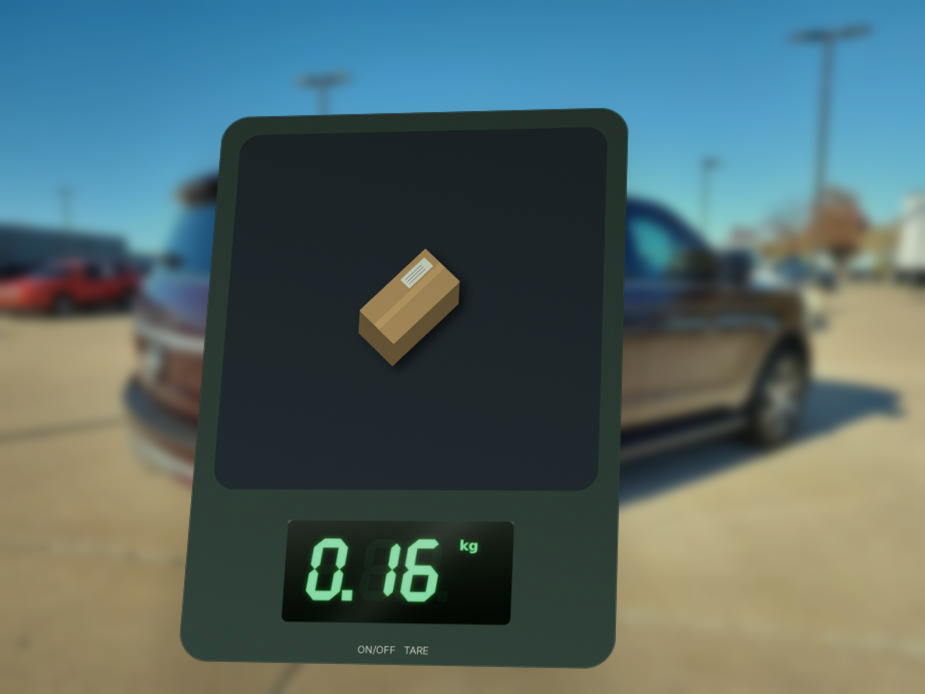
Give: 0.16 kg
